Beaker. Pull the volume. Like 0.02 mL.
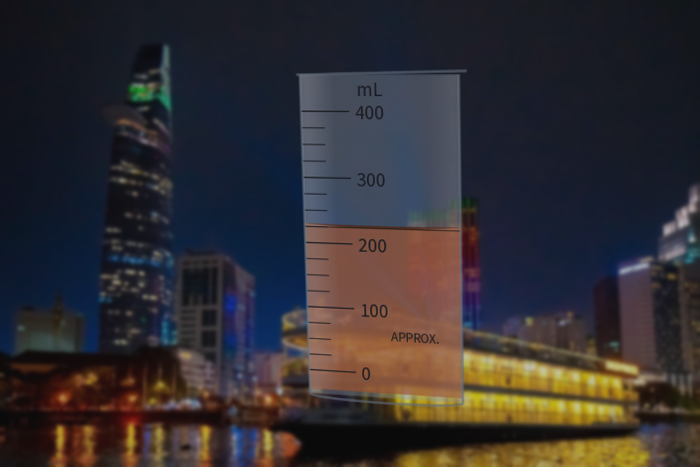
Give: 225 mL
